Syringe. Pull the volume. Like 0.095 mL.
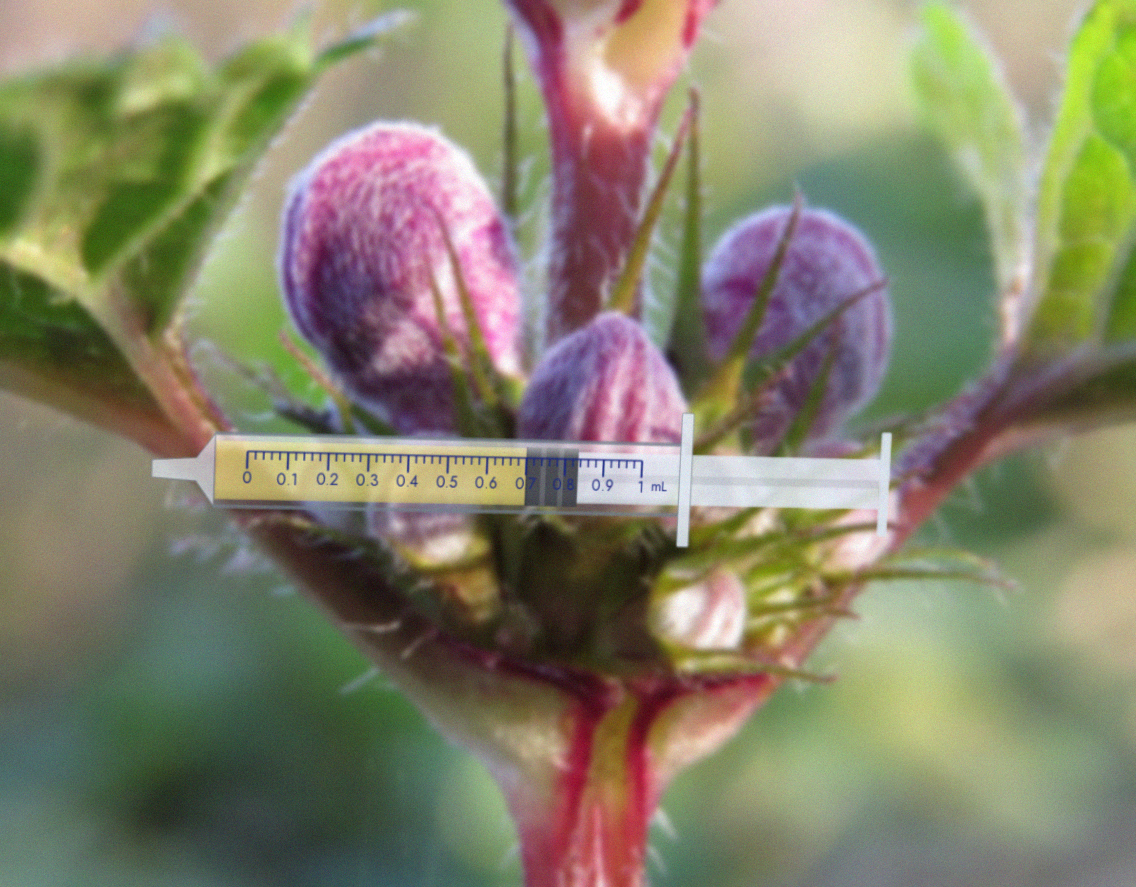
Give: 0.7 mL
